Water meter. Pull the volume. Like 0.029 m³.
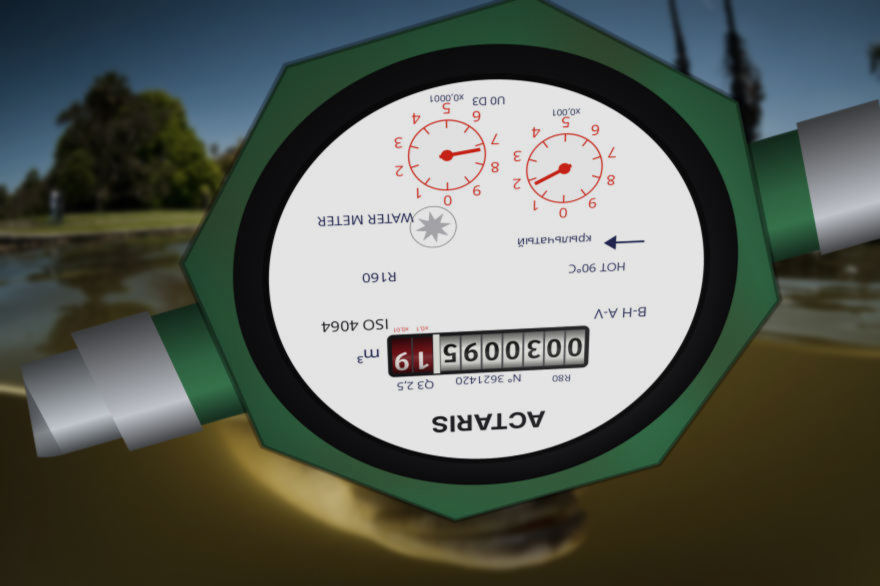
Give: 30095.1917 m³
